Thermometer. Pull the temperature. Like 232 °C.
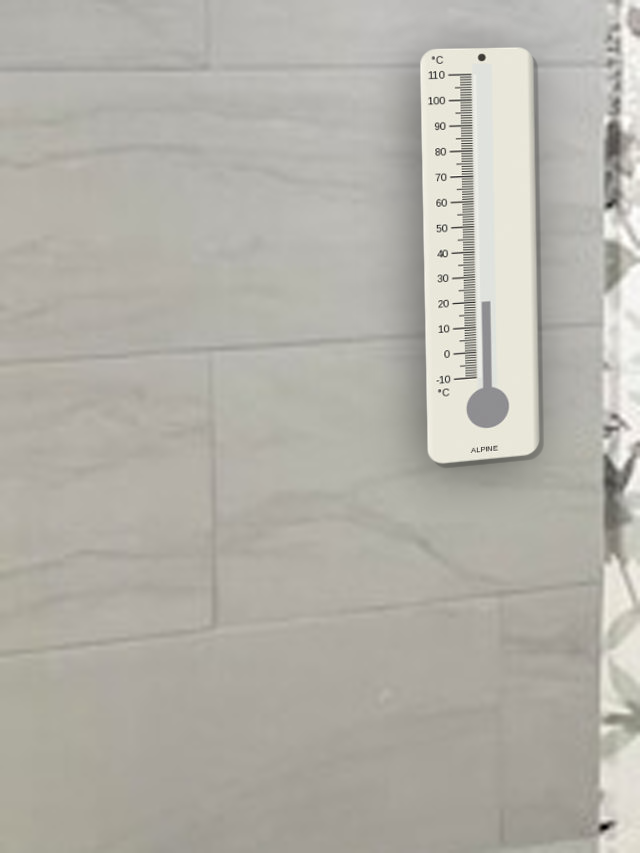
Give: 20 °C
